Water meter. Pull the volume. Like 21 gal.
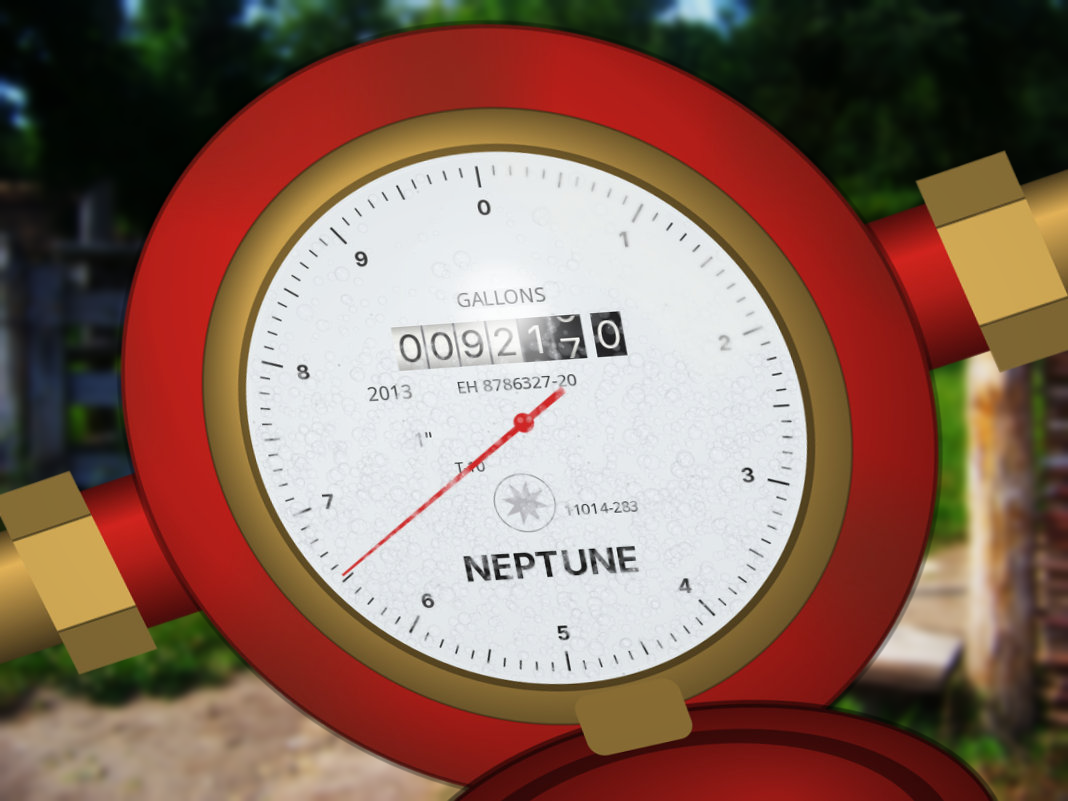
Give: 92166.5 gal
